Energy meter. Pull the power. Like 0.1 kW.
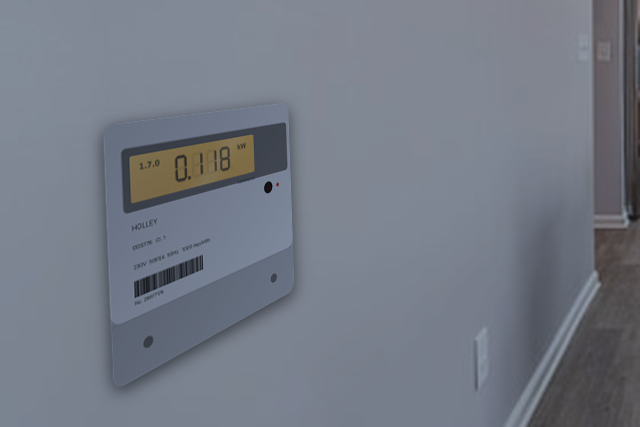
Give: 0.118 kW
